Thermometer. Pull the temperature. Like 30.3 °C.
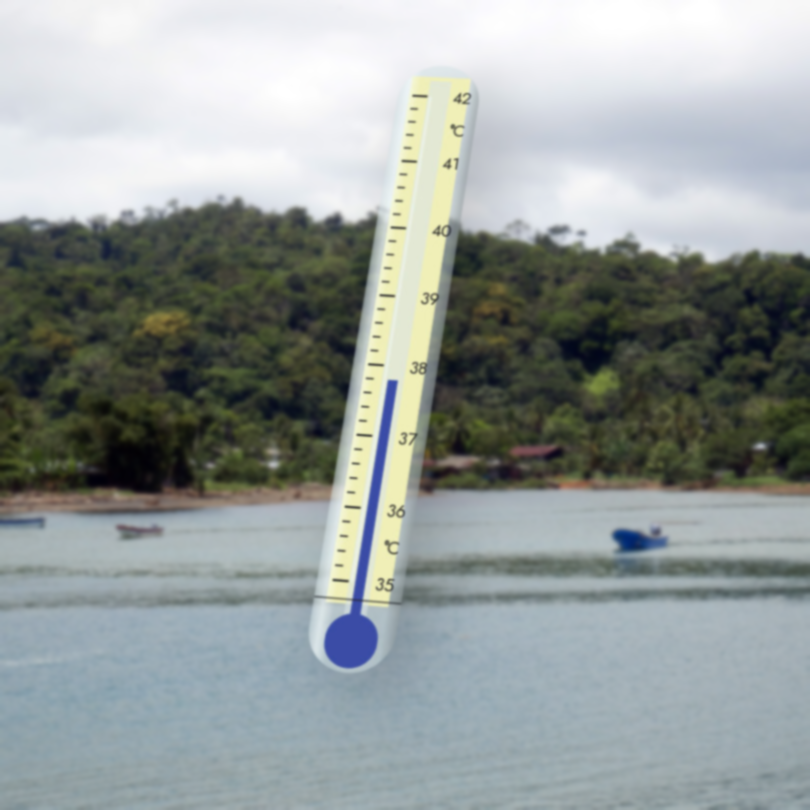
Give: 37.8 °C
